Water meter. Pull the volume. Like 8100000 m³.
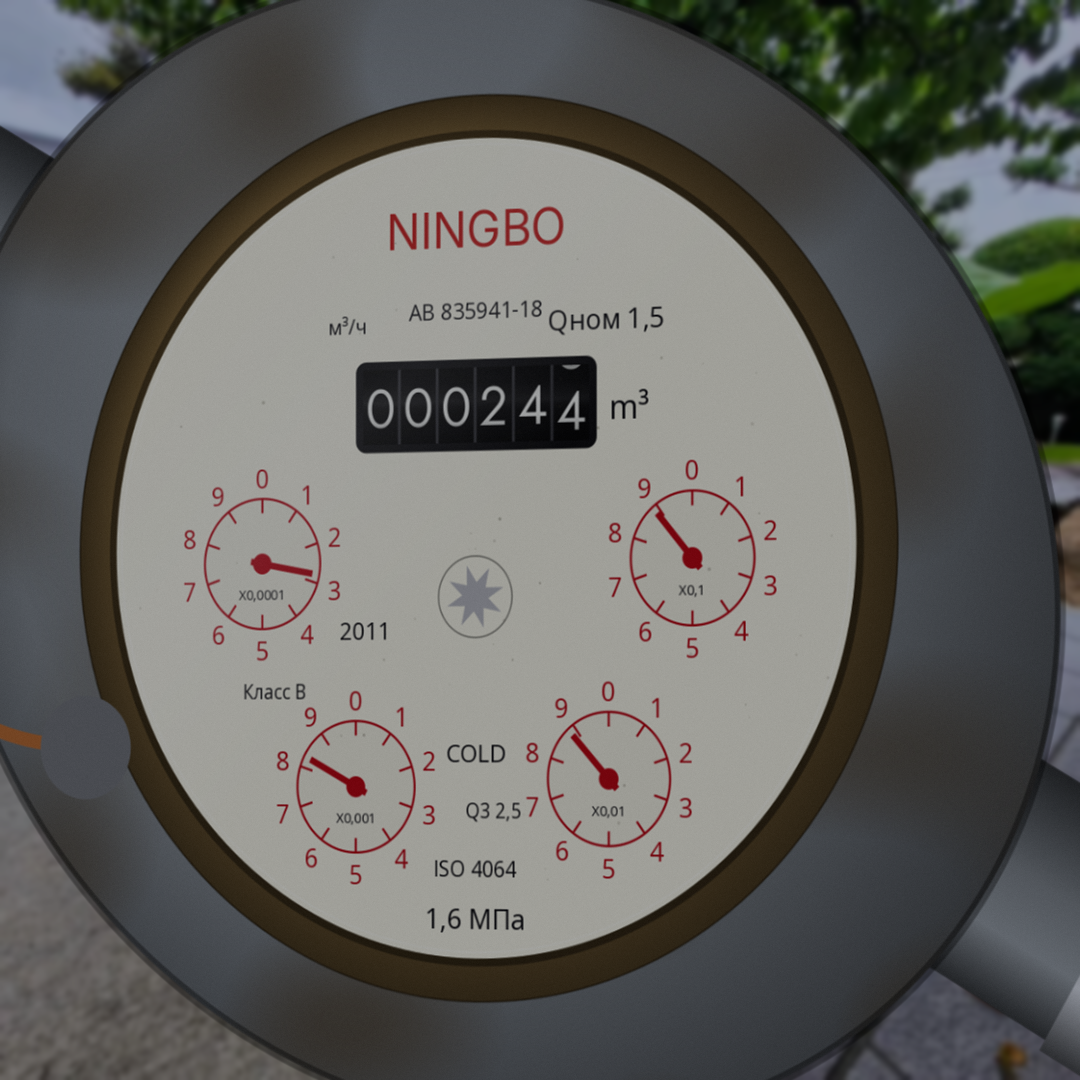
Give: 243.8882 m³
